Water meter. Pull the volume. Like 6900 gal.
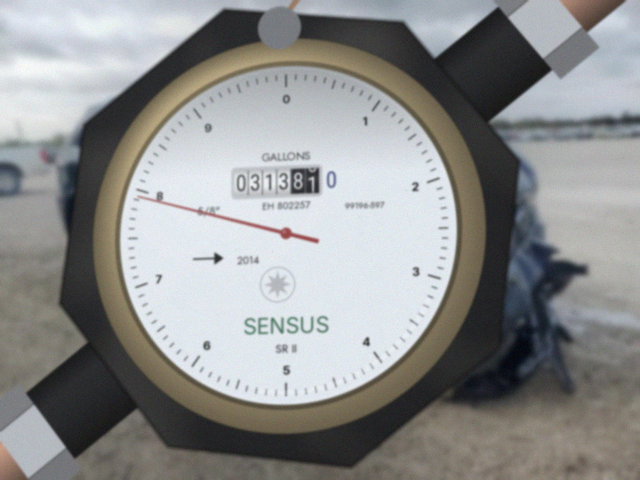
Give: 313807.9 gal
